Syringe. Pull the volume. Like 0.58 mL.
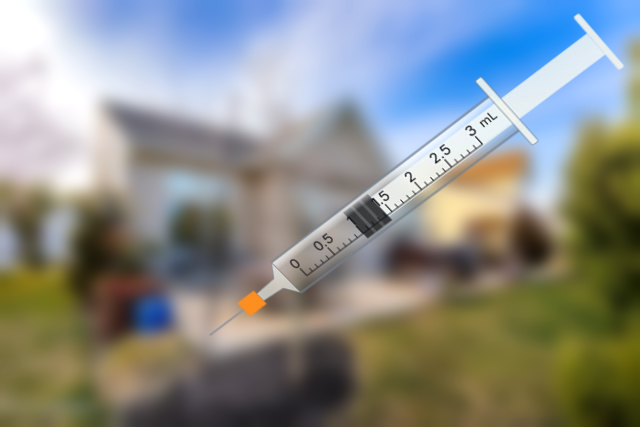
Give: 1 mL
